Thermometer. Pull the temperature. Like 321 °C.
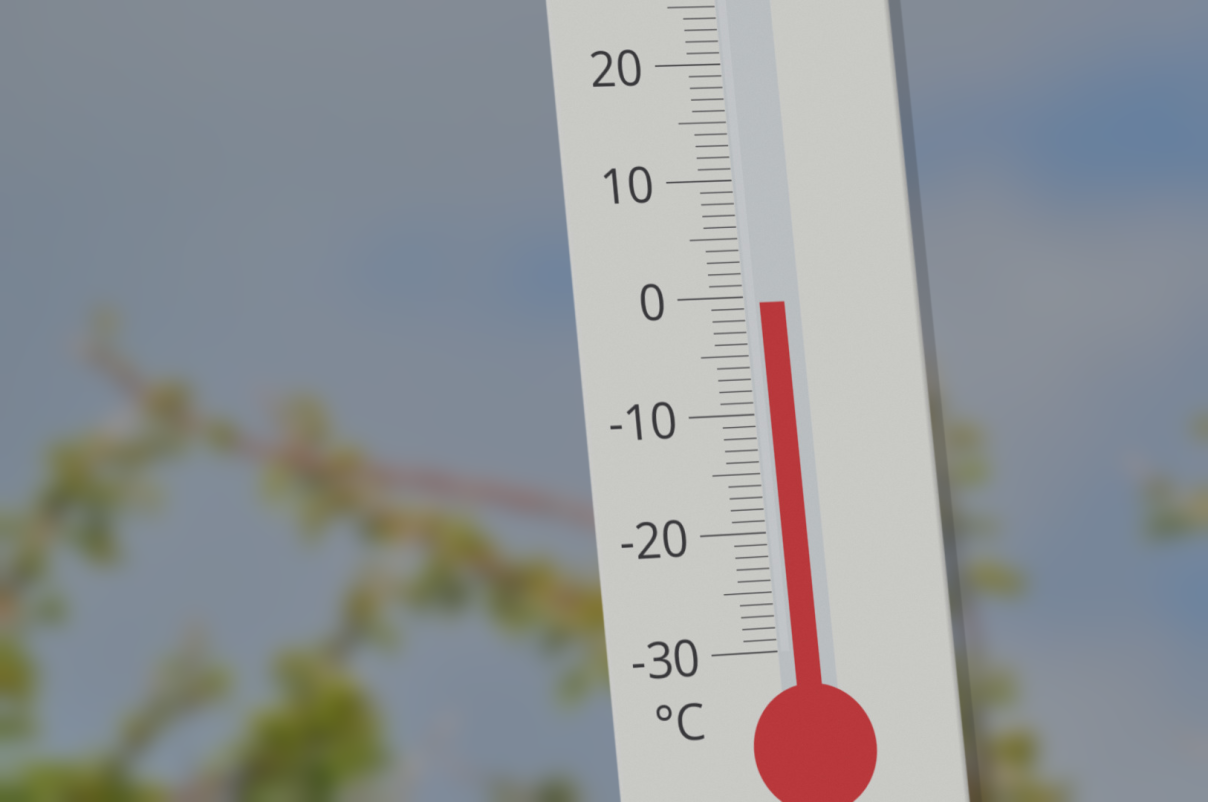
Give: -0.5 °C
